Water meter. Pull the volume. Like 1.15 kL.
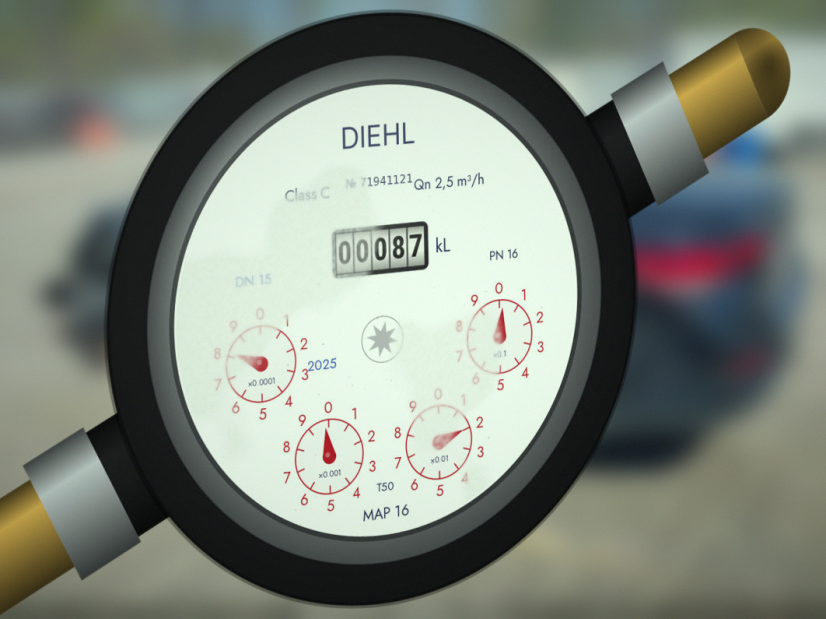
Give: 87.0198 kL
